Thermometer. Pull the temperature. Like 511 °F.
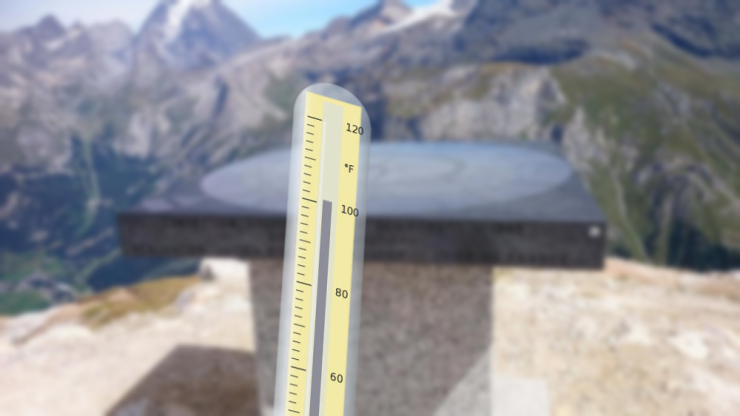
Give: 101 °F
